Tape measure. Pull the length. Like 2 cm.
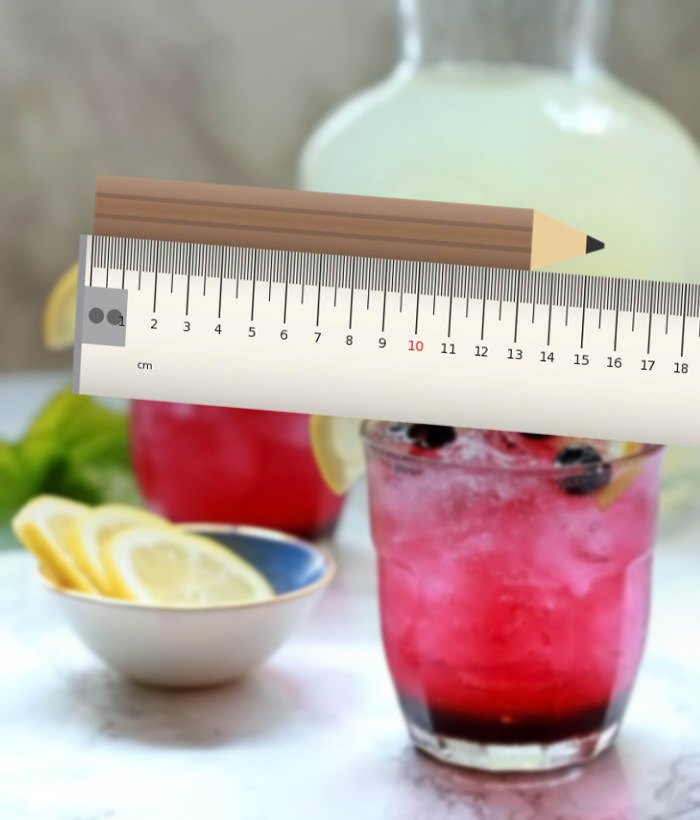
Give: 15.5 cm
